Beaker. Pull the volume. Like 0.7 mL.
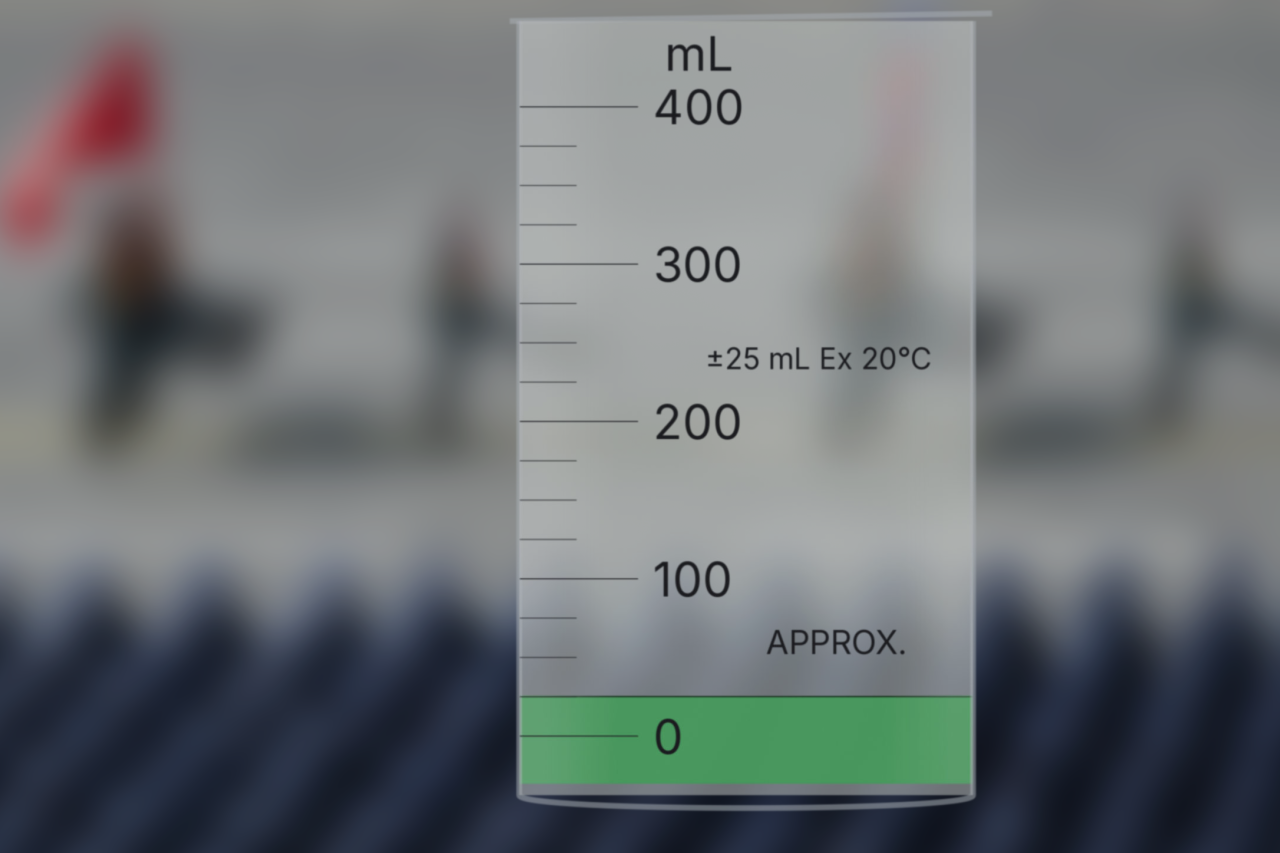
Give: 25 mL
